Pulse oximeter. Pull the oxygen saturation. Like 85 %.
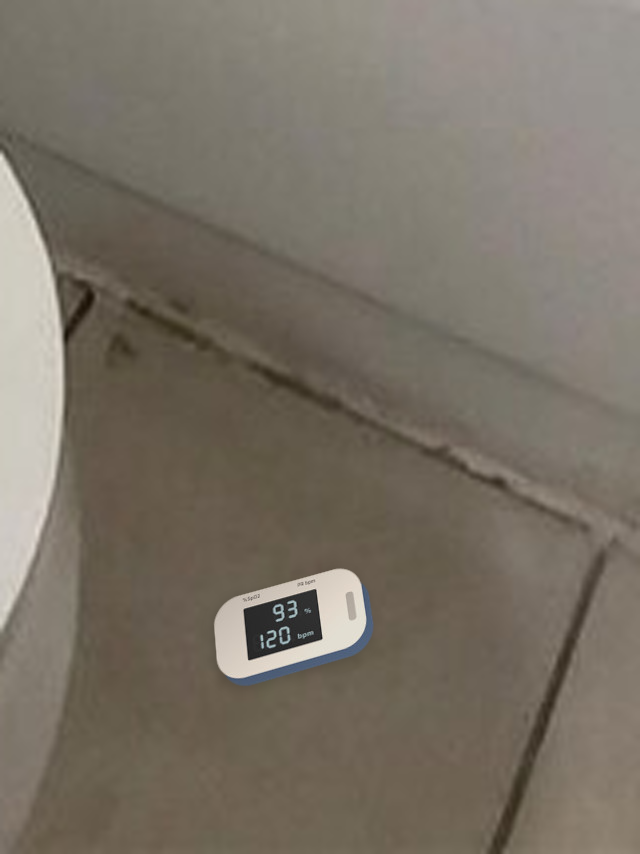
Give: 93 %
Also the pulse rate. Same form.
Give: 120 bpm
